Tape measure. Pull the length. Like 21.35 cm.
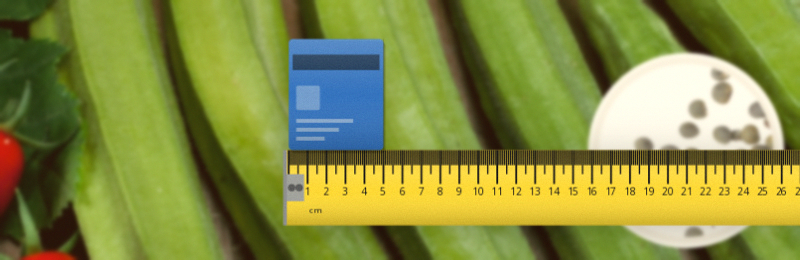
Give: 5 cm
